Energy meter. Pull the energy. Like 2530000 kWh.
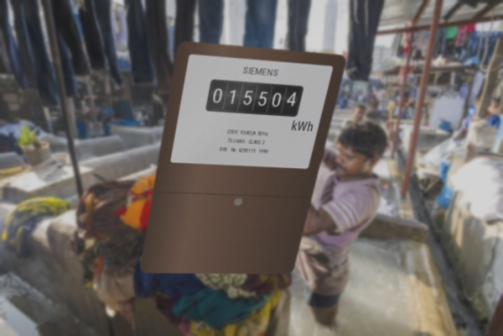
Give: 15504 kWh
